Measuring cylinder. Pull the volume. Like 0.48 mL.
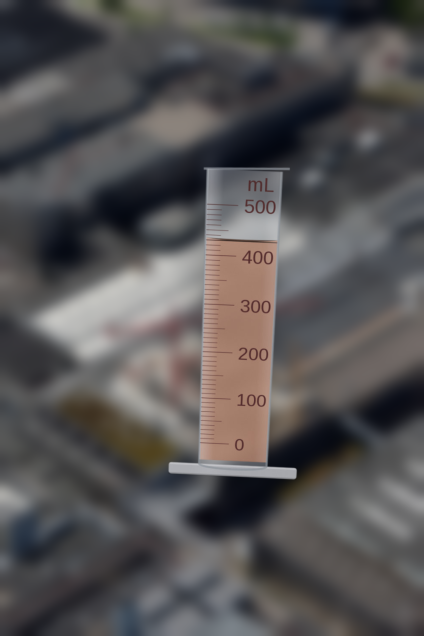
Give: 430 mL
